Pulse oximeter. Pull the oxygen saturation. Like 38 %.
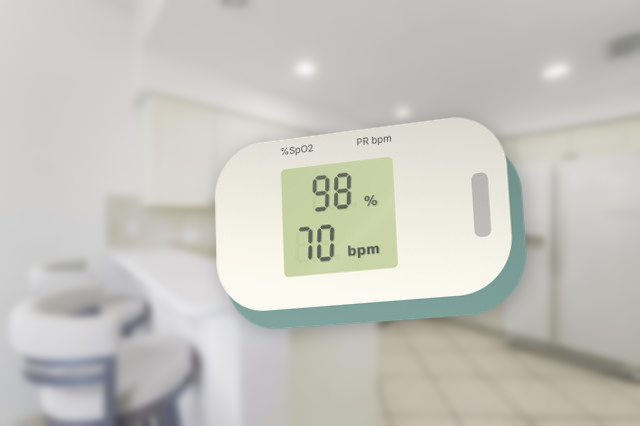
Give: 98 %
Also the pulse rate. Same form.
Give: 70 bpm
